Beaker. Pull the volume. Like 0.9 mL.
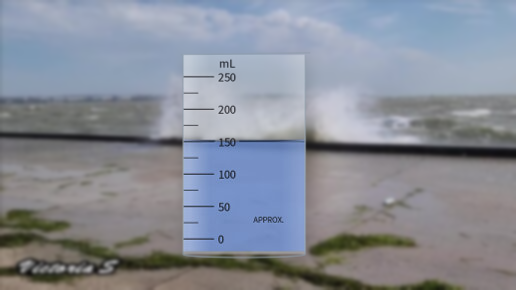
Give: 150 mL
